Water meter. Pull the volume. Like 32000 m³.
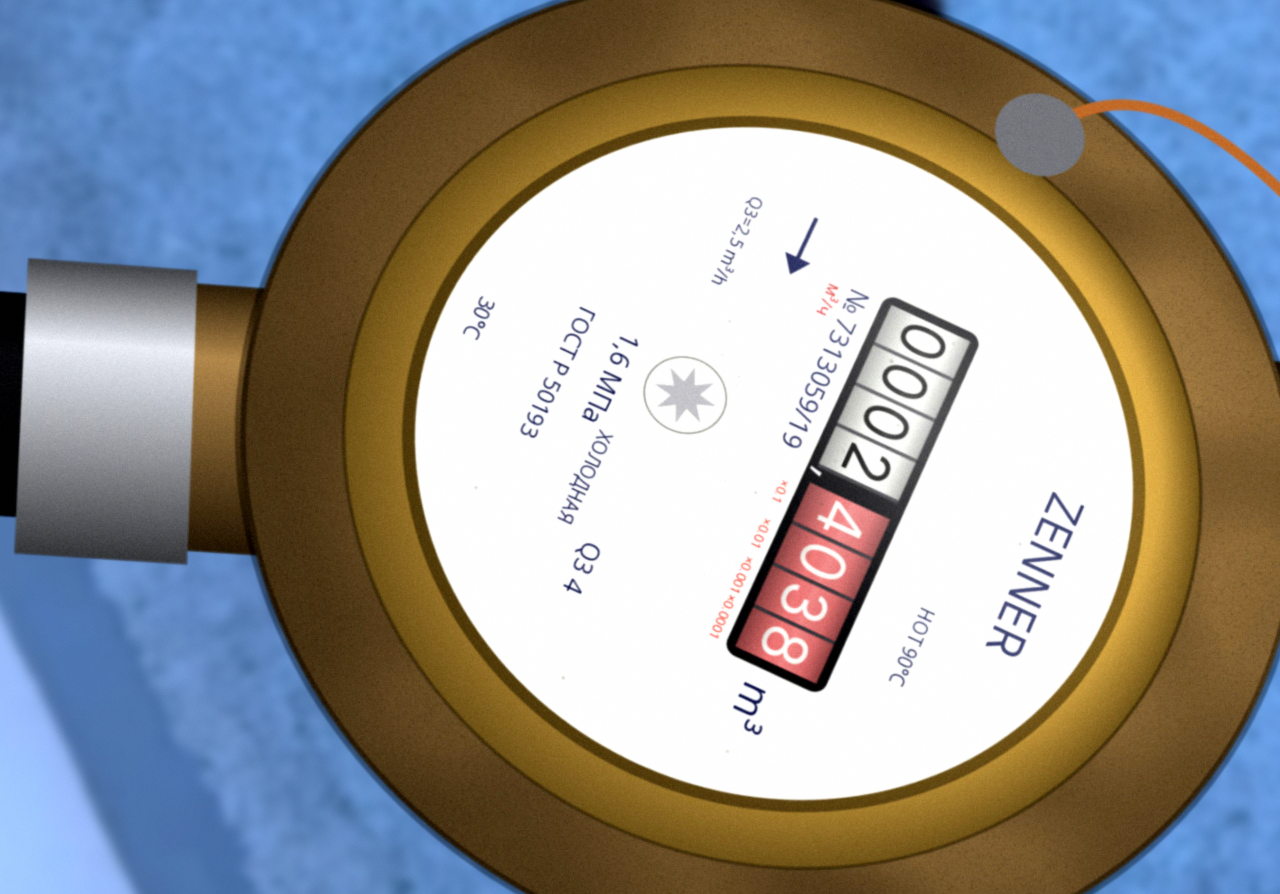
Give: 2.4038 m³
